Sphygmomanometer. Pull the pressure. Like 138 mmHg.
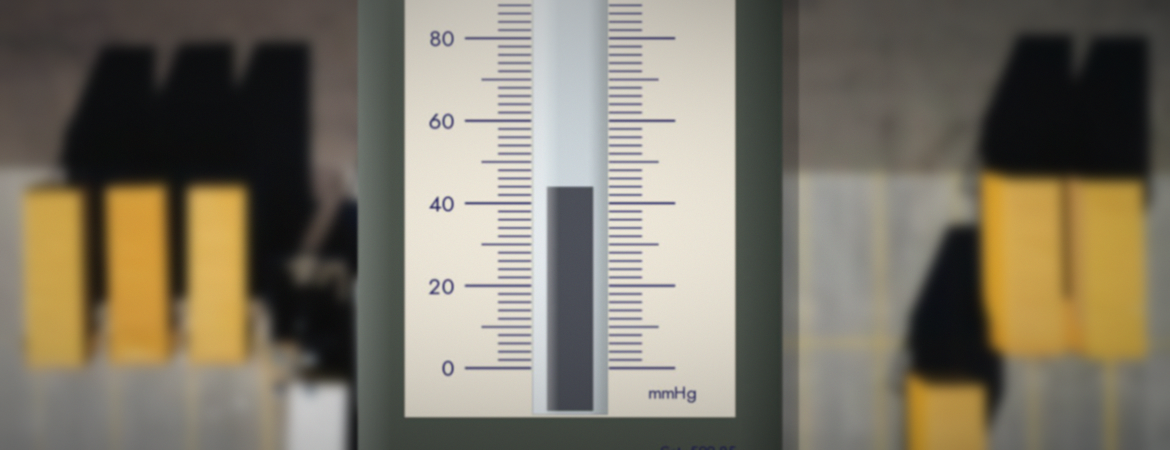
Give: 44 mmHg
